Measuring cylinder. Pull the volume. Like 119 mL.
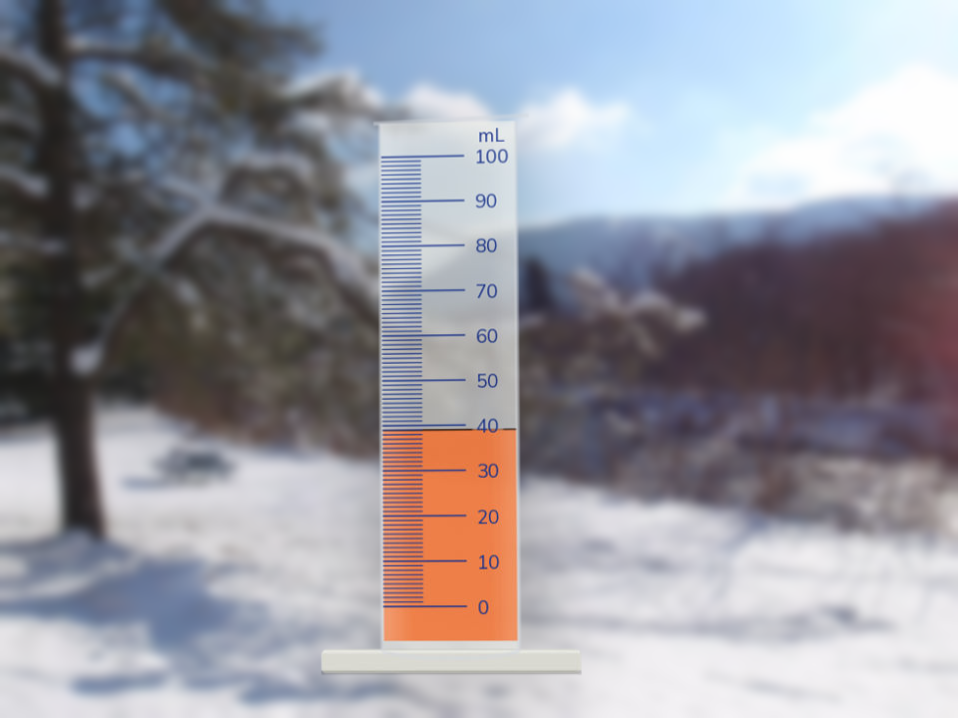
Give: 39 mL
